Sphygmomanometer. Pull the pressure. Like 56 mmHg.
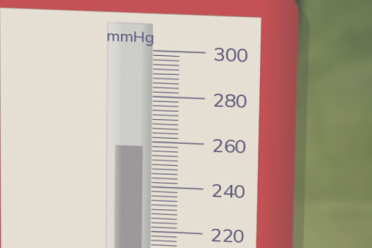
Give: 258 mmHg
